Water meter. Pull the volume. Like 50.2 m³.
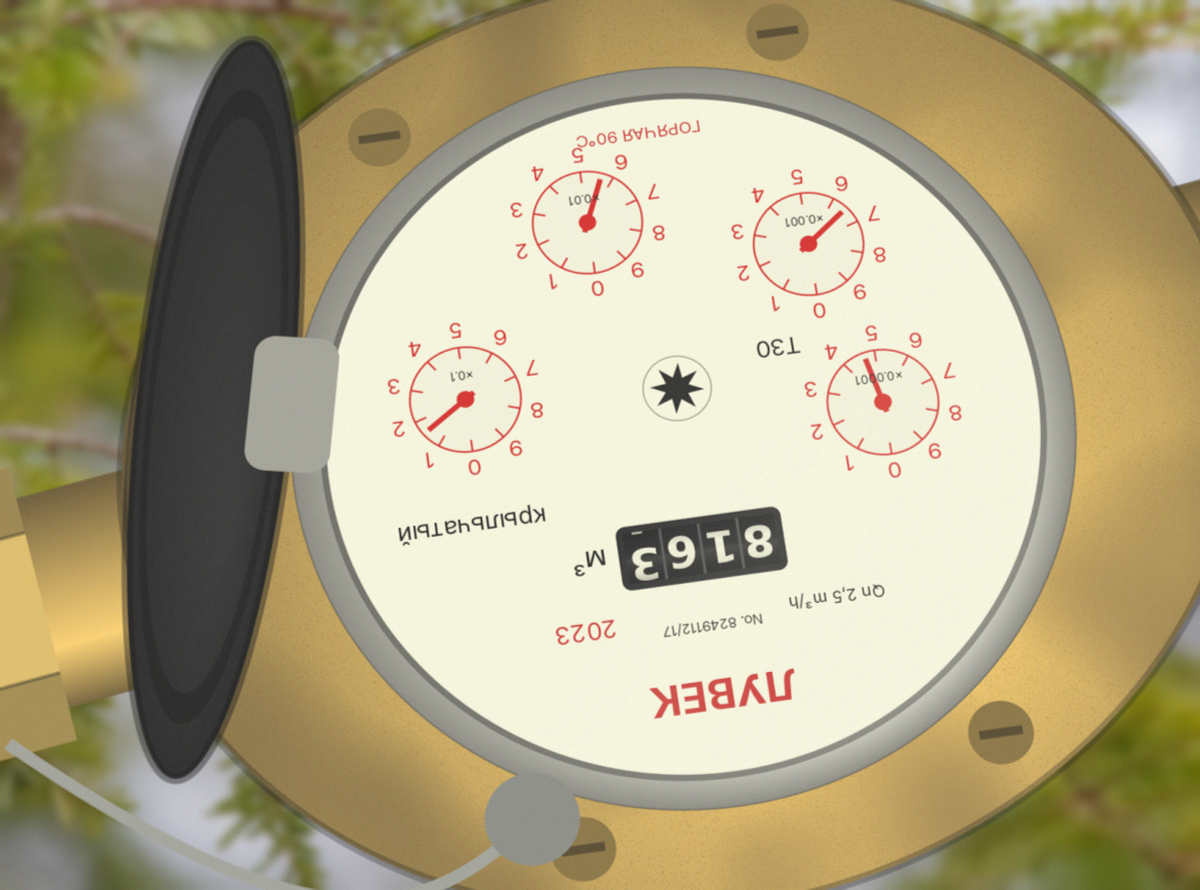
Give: 8163.1564 m³
